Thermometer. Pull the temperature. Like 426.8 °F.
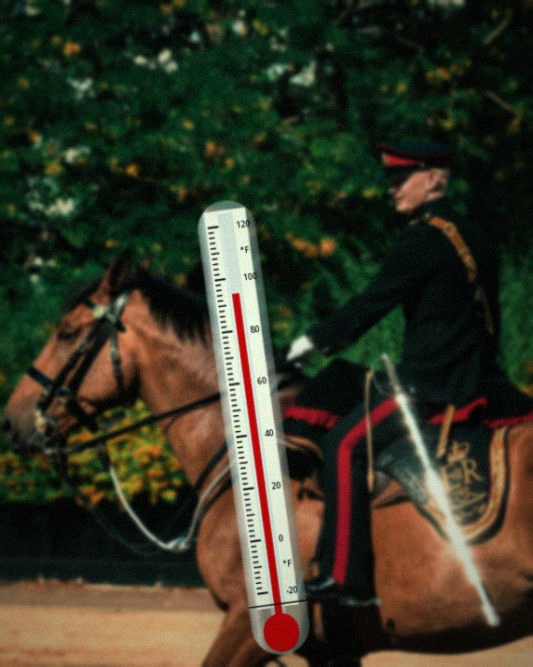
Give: 94 °F
